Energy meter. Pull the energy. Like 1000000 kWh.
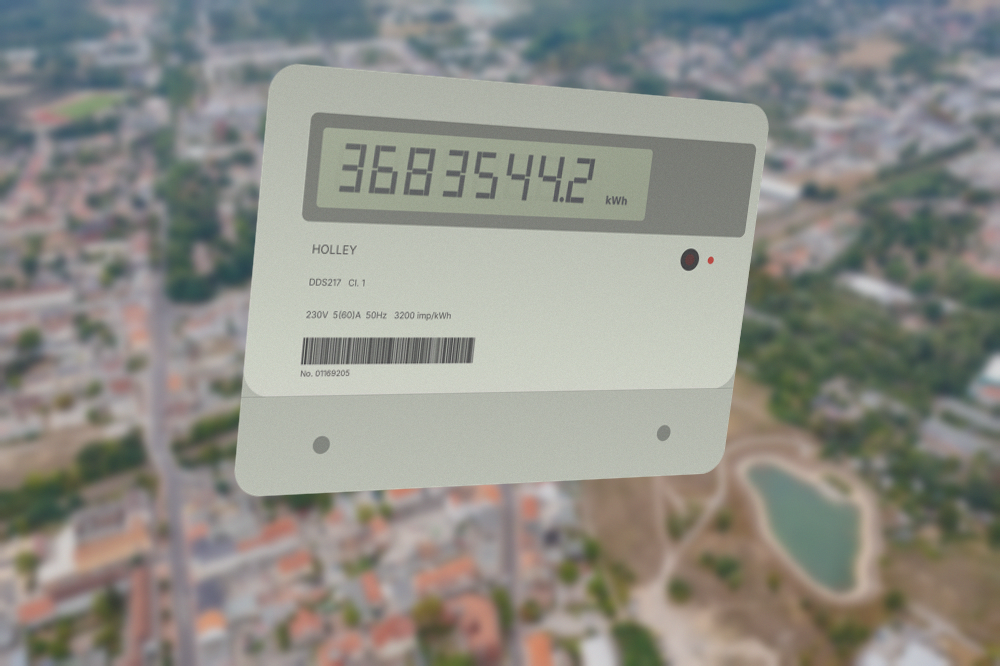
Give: 3683544.2 kWh
